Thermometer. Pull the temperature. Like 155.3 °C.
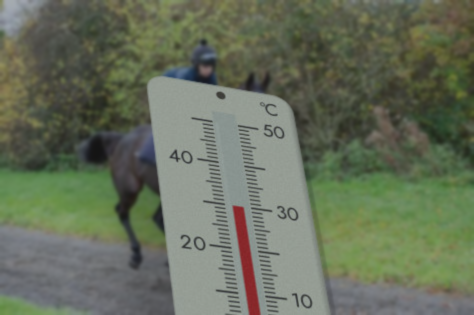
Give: 30 °C
